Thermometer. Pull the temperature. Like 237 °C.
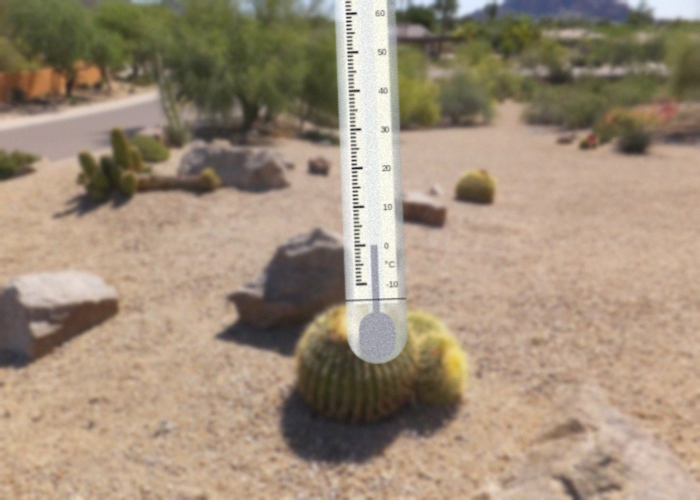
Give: 0 °C
